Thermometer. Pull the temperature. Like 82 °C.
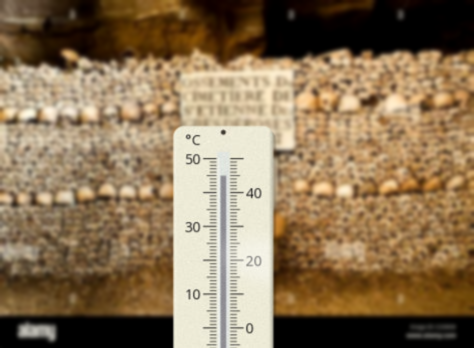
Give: 45 °C
